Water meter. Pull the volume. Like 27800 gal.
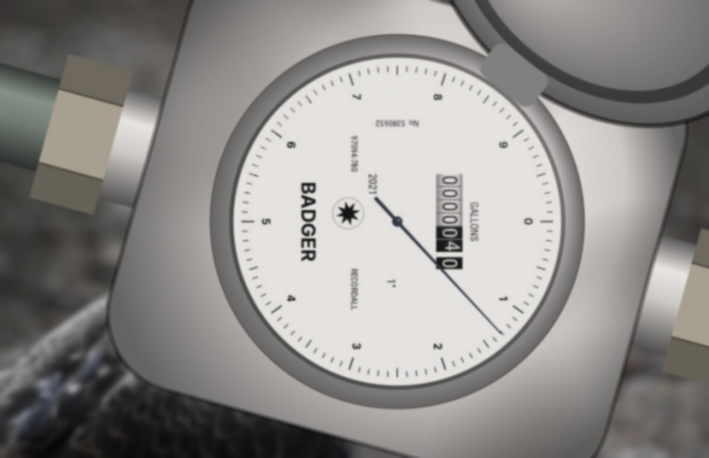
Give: 41.3 gal
